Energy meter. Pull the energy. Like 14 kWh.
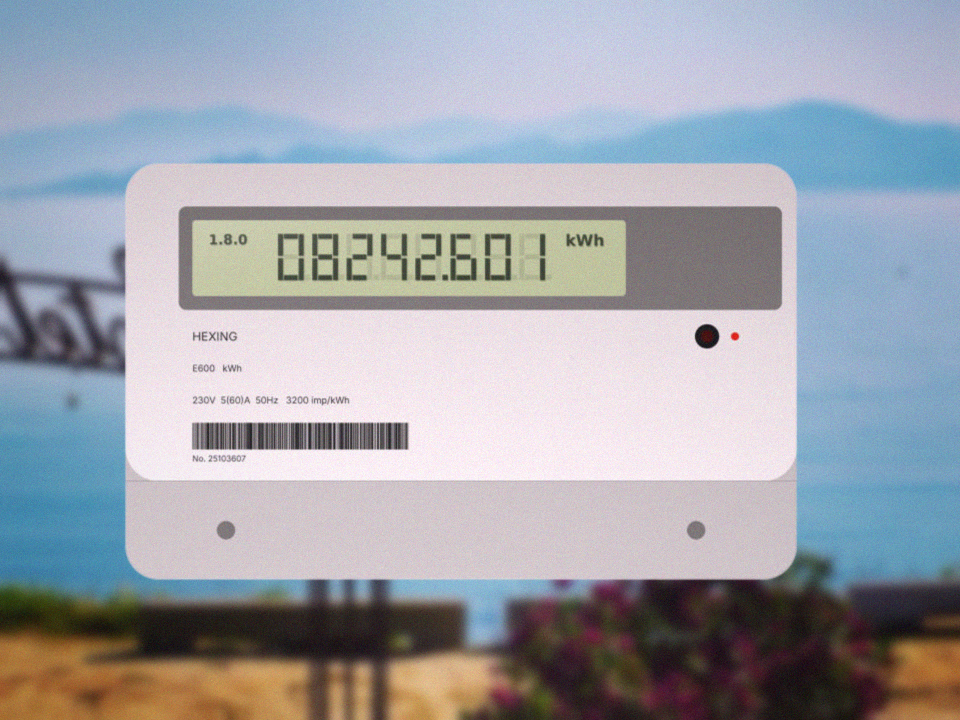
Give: 8242.601 kWh
